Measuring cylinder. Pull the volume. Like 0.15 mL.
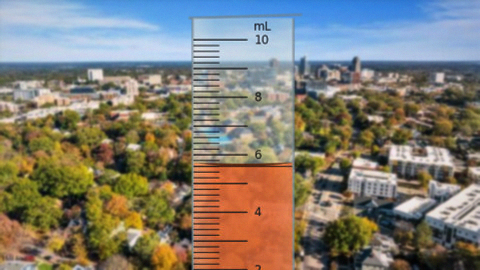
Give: 5.6 mL
